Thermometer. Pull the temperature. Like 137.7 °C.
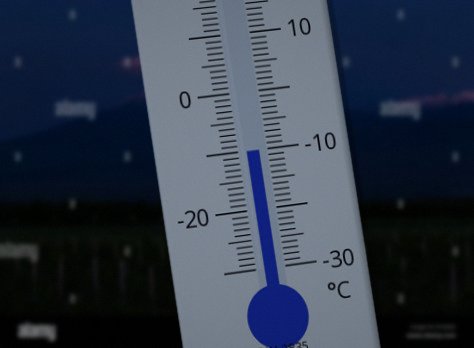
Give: -10 °C
